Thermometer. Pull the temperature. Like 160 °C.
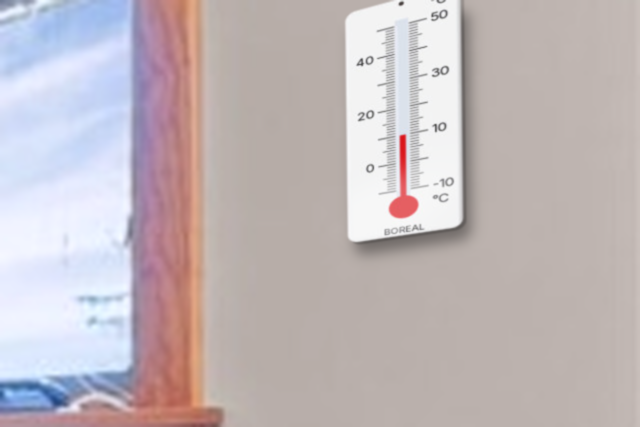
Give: 10 °C
